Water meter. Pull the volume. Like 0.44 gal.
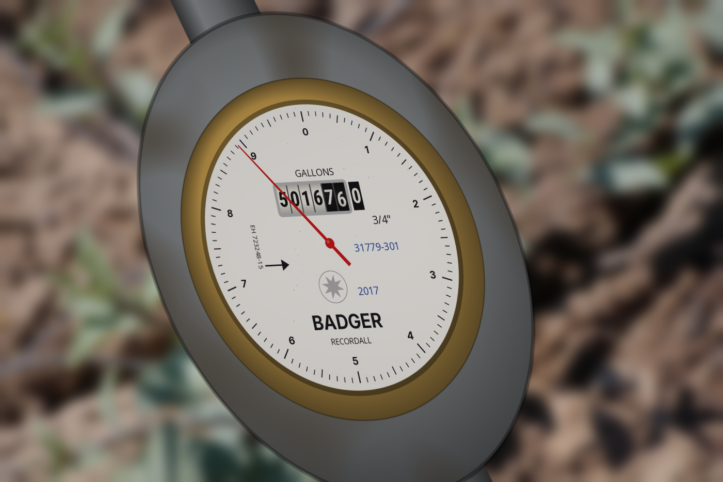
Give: 5016758.9 gal
